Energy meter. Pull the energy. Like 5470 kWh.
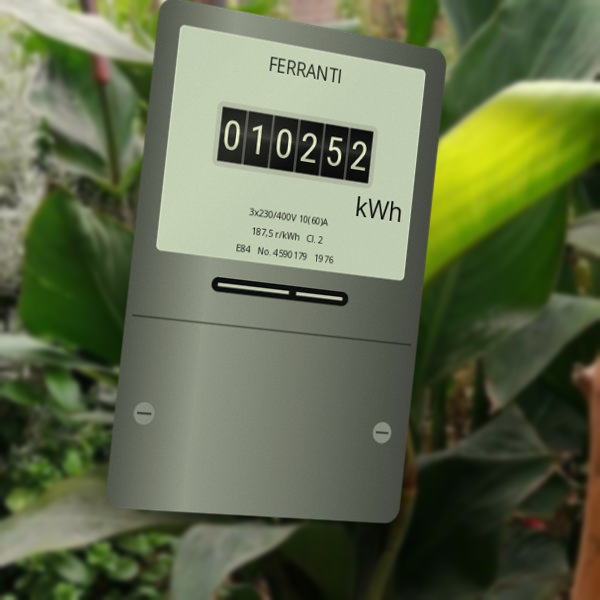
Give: 10252 kWh
